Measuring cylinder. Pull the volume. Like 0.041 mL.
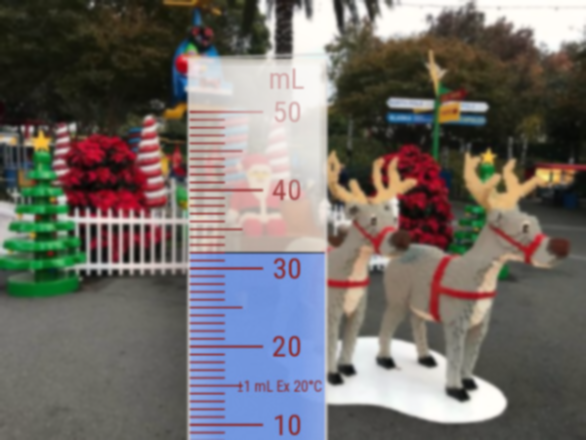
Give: 32 mL
